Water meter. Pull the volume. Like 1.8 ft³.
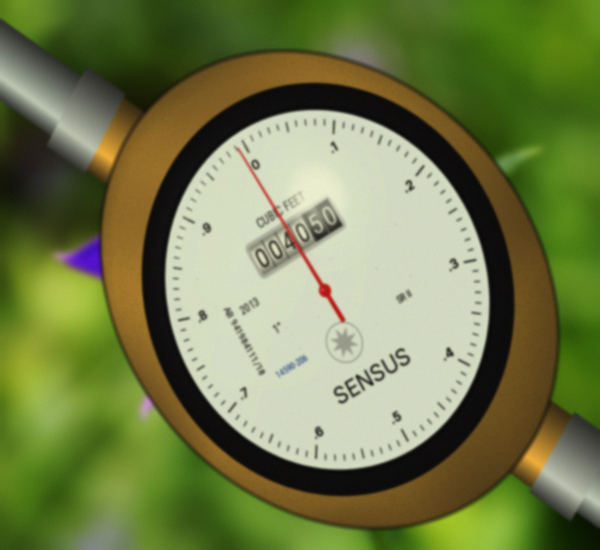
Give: 4049.99 ft³
